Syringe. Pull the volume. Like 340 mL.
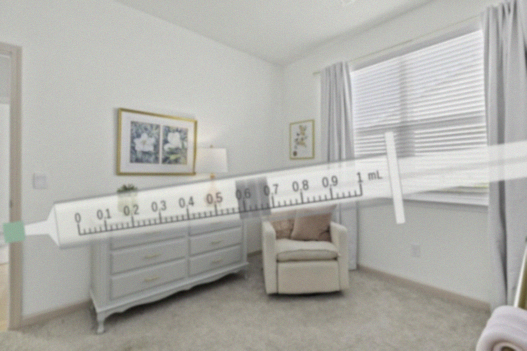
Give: 0.58 mL
